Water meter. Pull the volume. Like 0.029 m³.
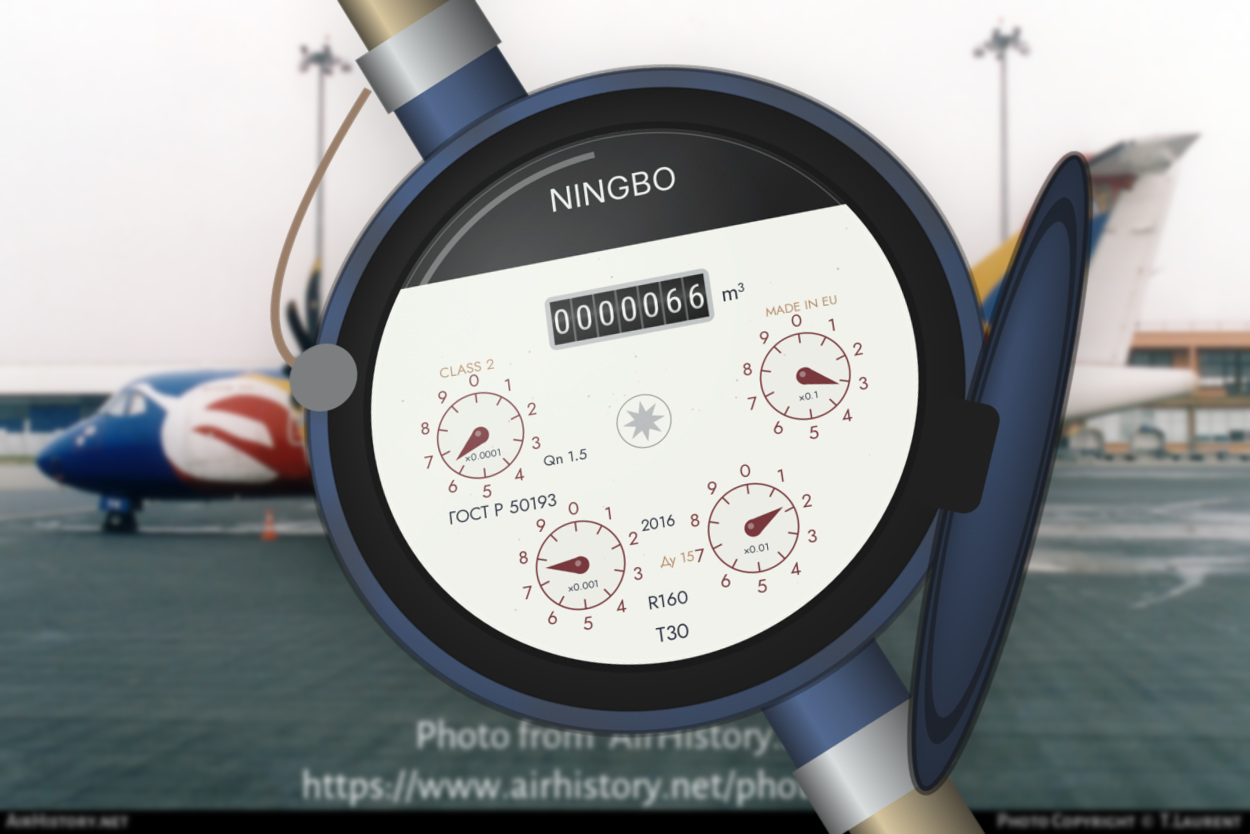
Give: 66.3176 m³
